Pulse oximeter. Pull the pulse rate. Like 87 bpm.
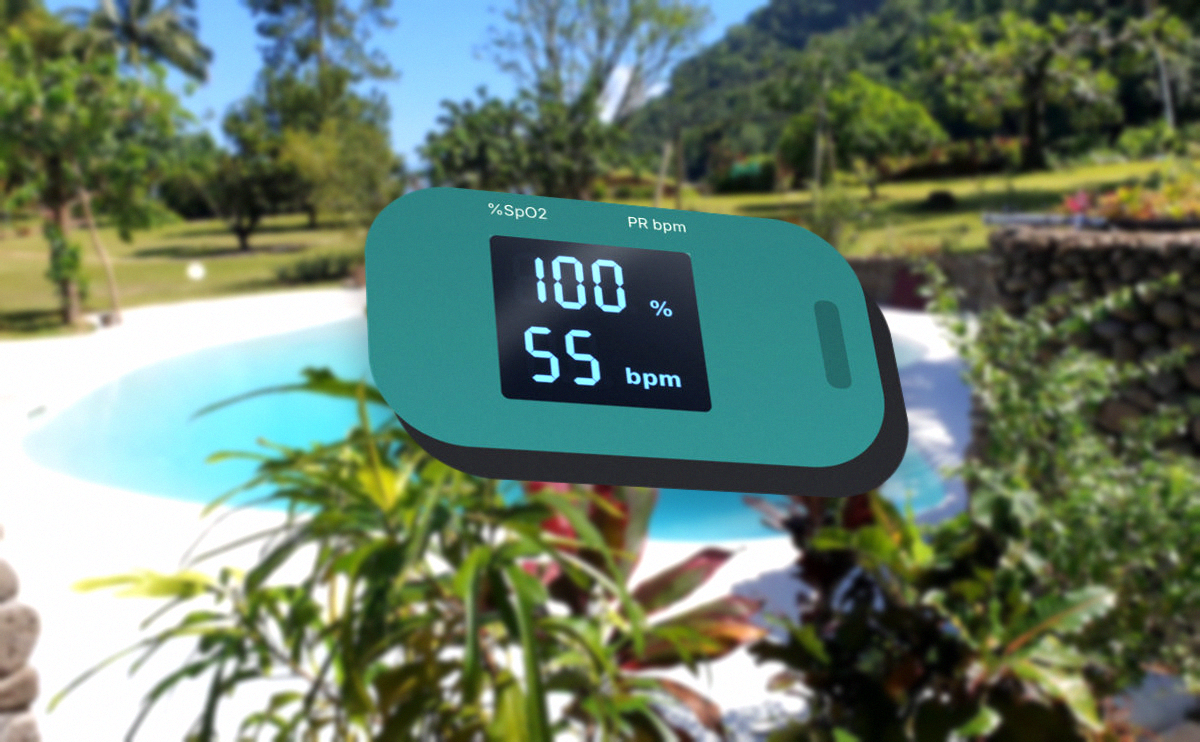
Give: 55 bpm
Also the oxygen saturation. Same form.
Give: 100 %
